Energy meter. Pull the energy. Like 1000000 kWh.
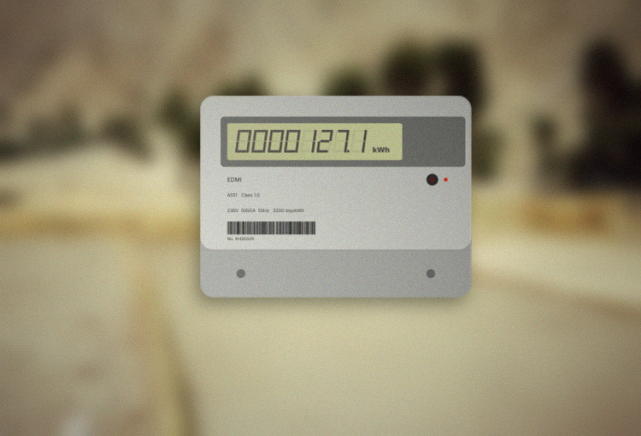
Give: 127.1 kWh
